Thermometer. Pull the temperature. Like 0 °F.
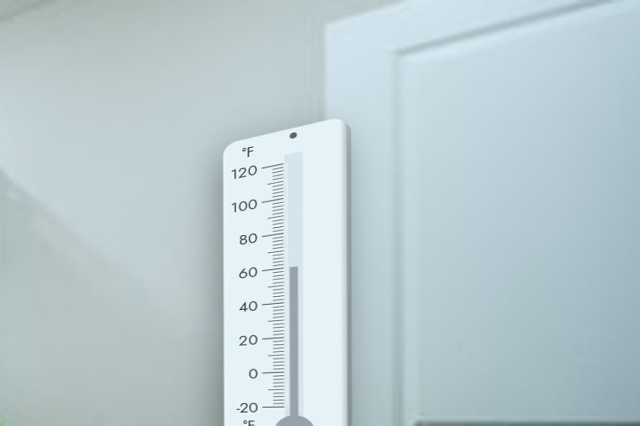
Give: 60 °F
